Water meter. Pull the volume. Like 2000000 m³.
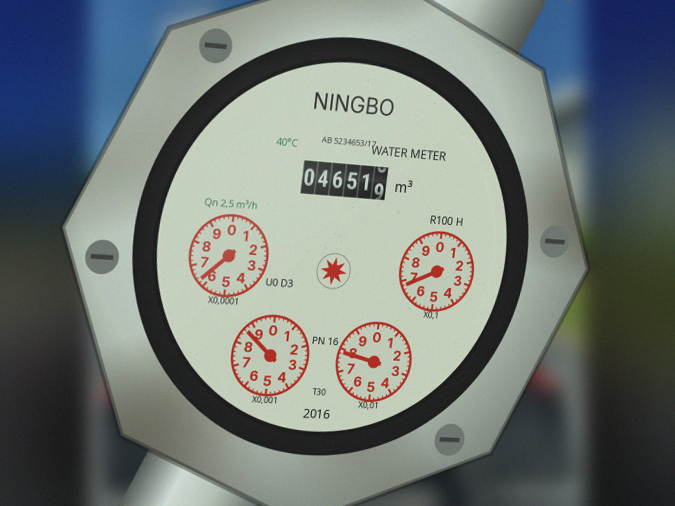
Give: 46518.6786 m³
